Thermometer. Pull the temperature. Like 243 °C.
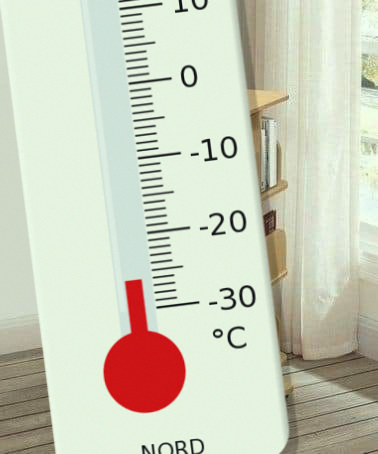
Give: -26 °C
